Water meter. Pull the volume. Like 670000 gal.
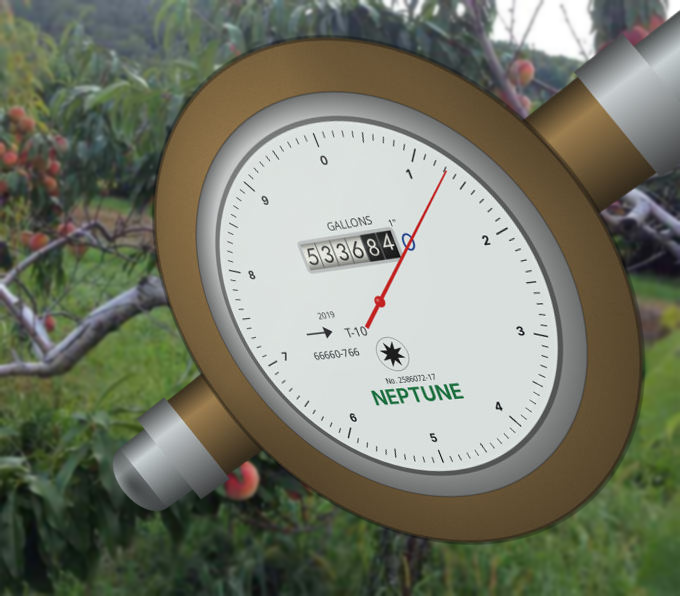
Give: 5336841.3 gal
